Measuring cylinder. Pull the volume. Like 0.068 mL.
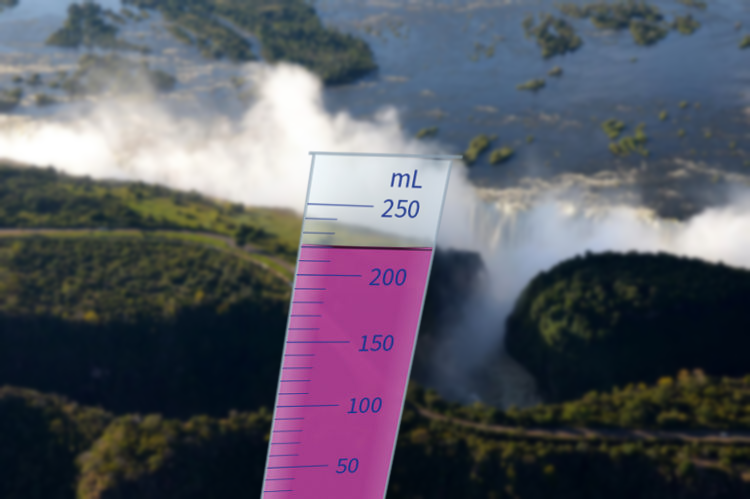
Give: 220 mL
